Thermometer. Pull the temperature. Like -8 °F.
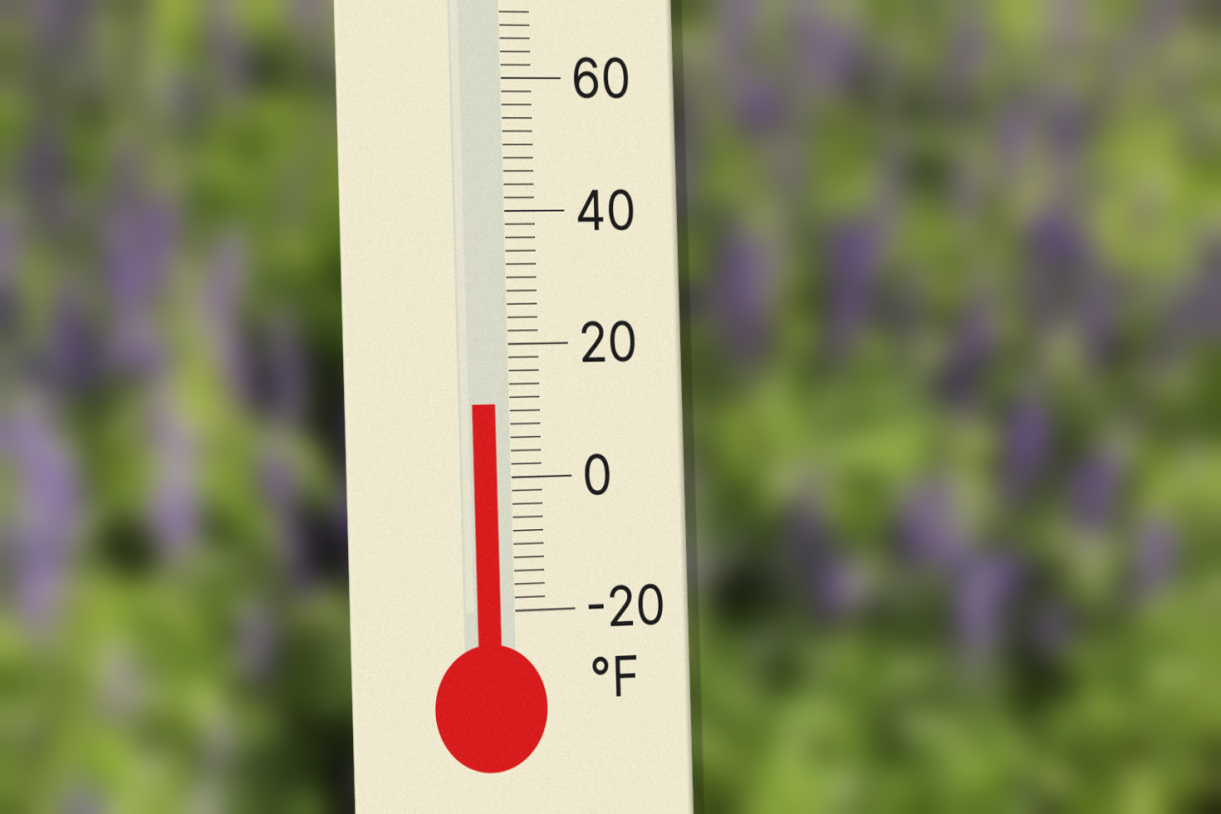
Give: 11 °F
